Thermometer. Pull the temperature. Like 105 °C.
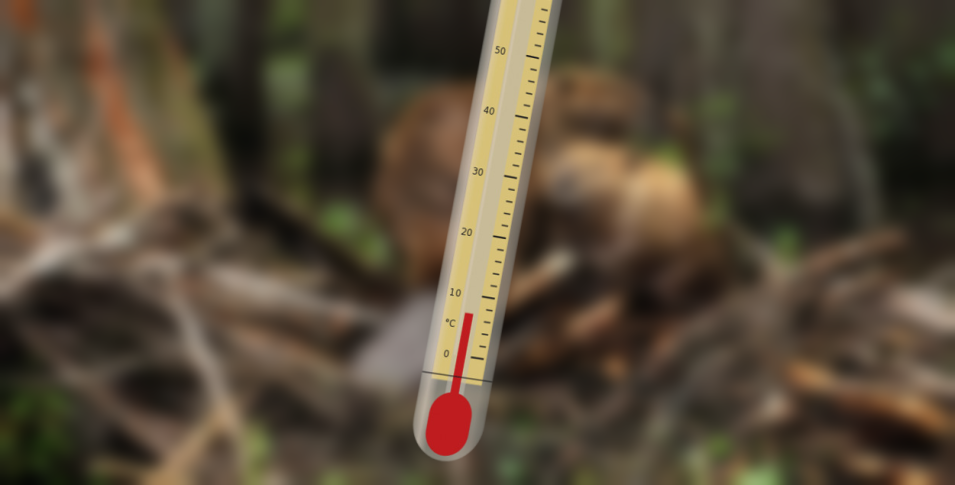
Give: 7 °C
